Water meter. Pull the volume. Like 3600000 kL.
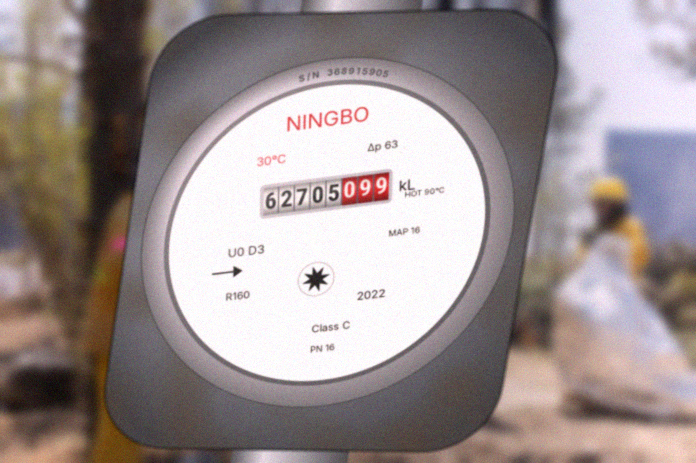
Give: 62705.099 kL
